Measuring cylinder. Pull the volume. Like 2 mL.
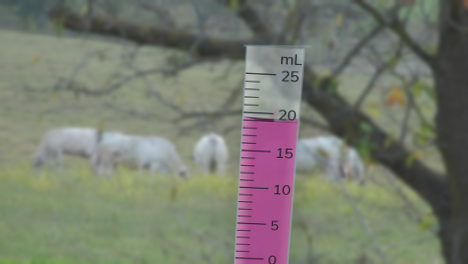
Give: 19 mL
